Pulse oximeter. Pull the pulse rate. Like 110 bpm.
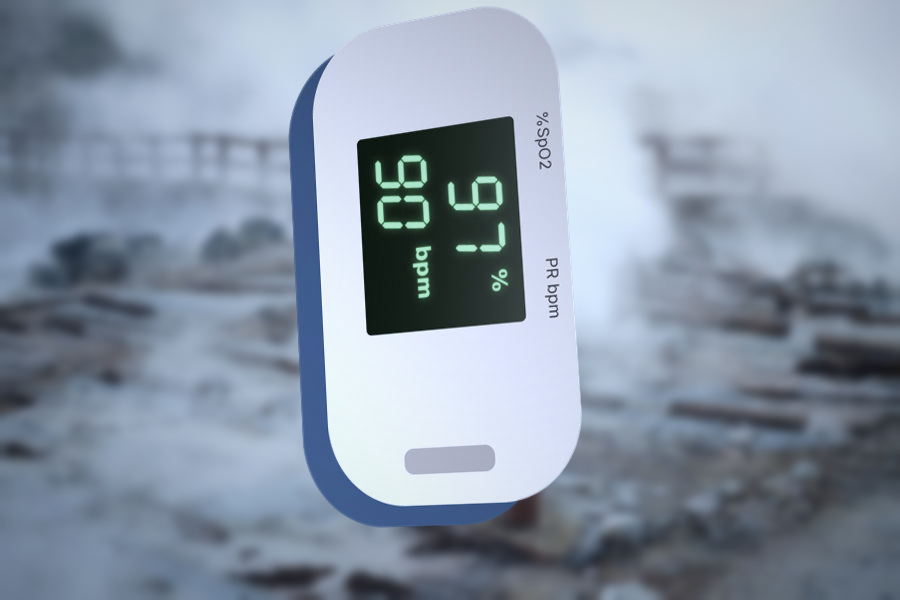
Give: 90 bpm
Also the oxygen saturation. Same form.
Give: 97 %
